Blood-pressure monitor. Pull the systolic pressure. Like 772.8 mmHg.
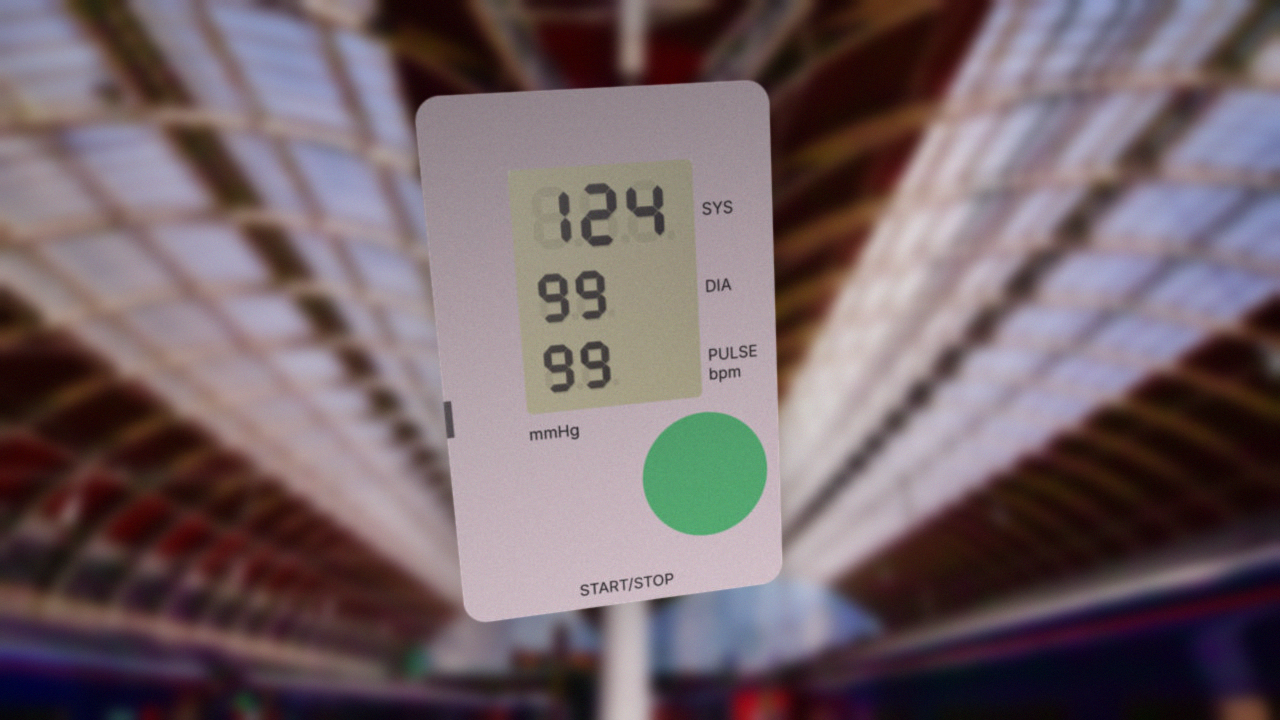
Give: 124 mmHg
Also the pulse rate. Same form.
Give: 99 bpm
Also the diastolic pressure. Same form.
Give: 99 mmHg
